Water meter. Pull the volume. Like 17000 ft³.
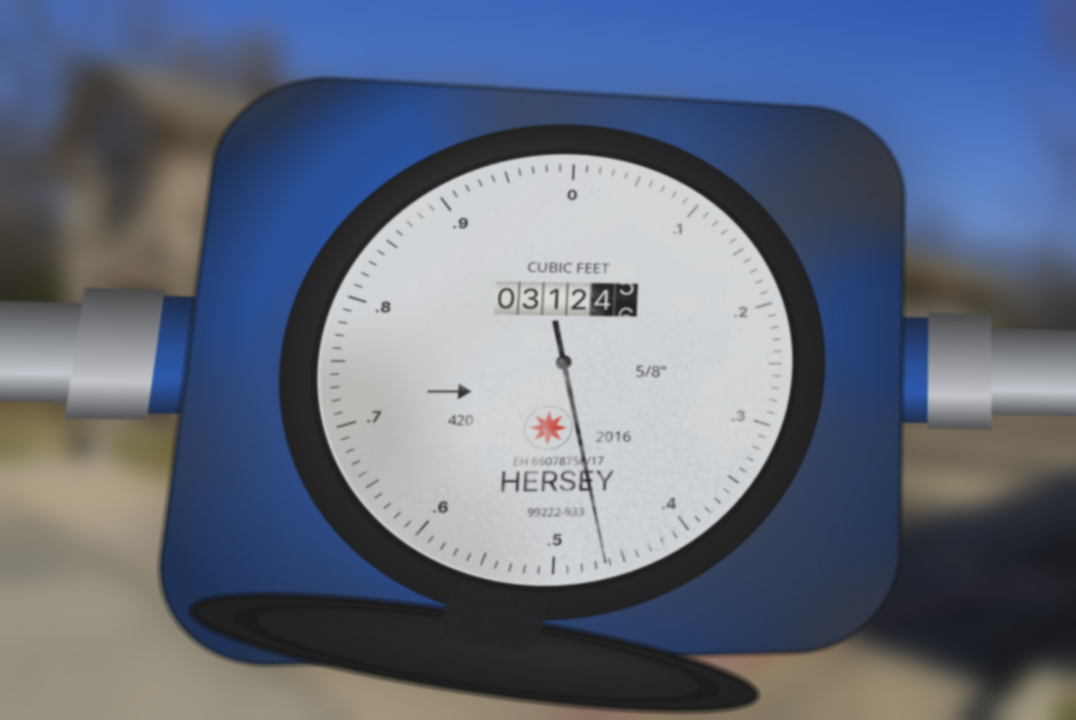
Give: 31245.46 ft³
